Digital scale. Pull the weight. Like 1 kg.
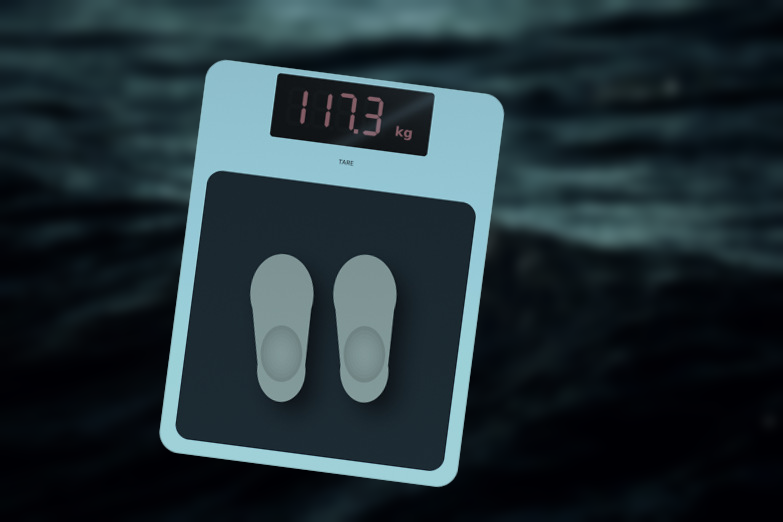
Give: 117.3 kg
